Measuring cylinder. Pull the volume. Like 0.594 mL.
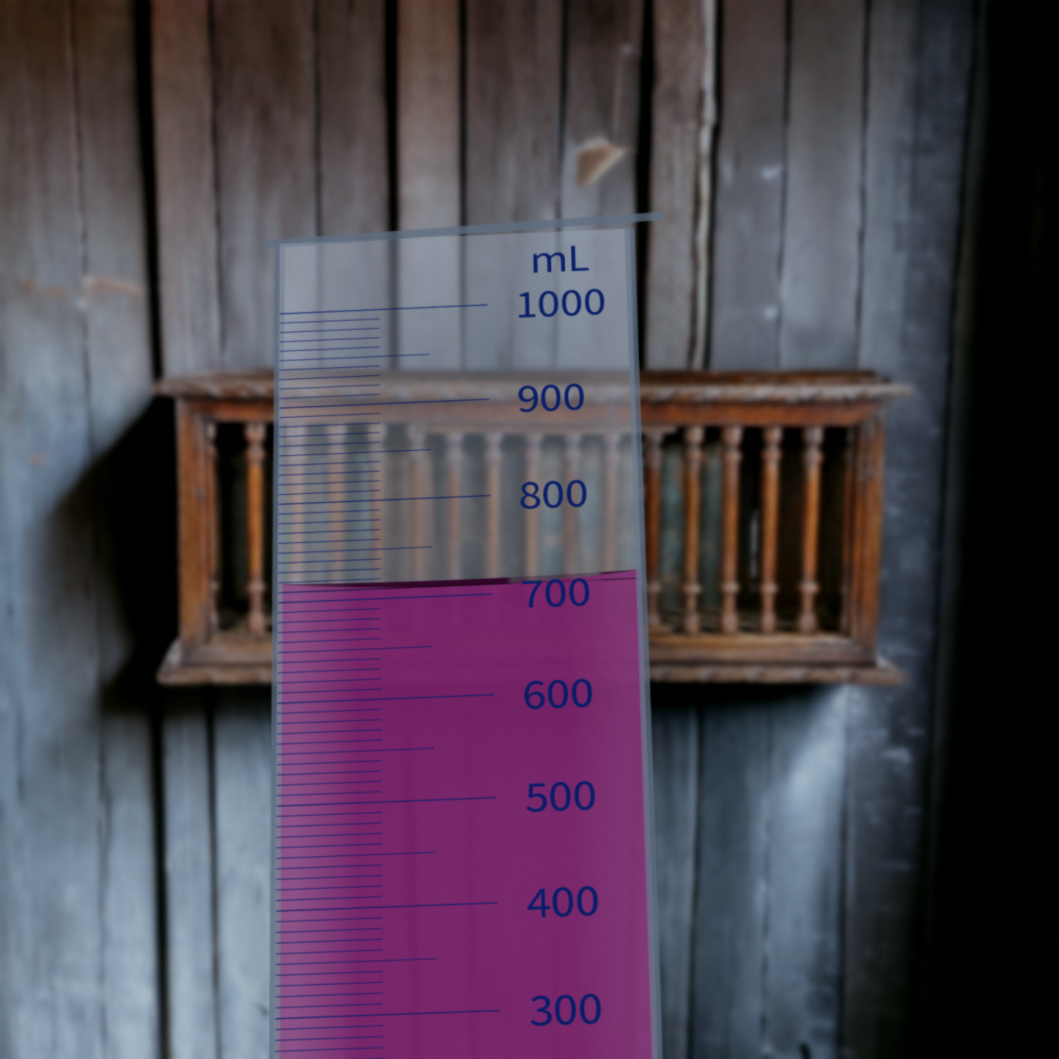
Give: 710 mL
